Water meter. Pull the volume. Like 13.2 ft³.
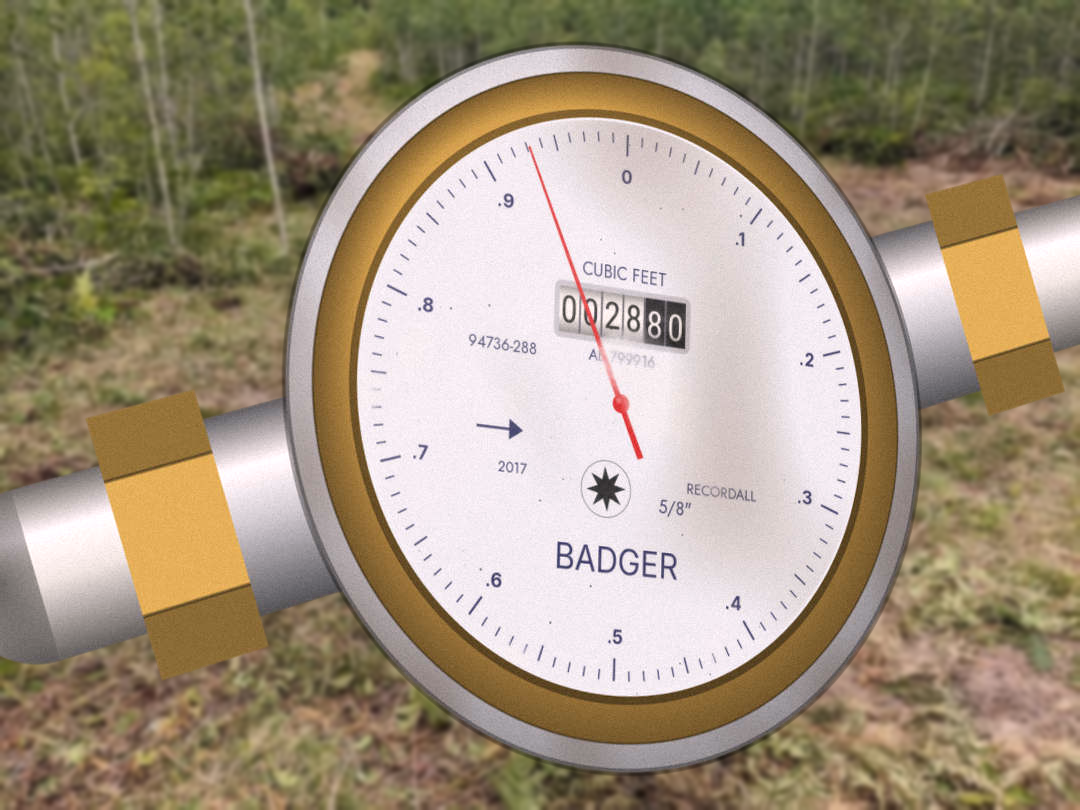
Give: 2879.93 ft³
